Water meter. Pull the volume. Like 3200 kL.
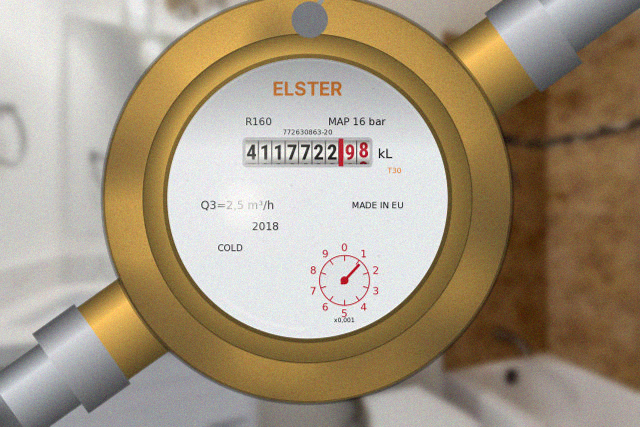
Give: 4117722.981 kL
